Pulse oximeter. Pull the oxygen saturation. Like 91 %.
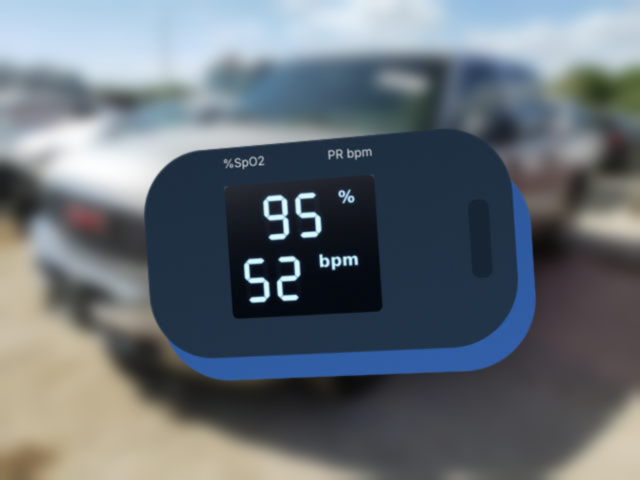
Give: 95 %
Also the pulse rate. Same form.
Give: 52 bpm
